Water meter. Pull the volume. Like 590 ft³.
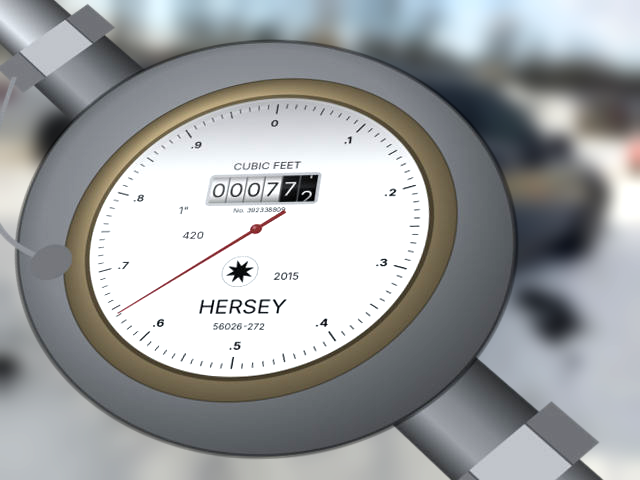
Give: 771.64 ft³
